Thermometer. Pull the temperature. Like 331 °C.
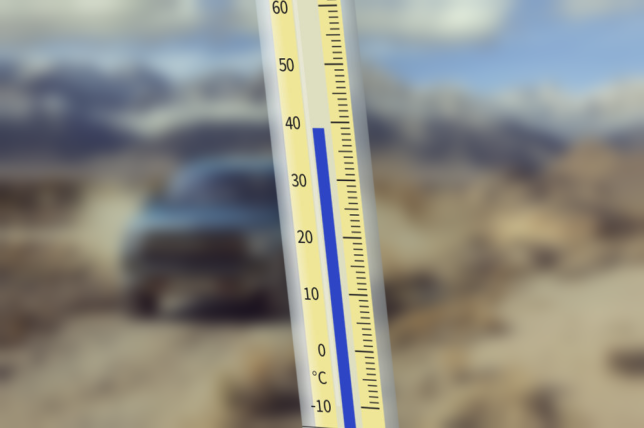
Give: 39 °C
